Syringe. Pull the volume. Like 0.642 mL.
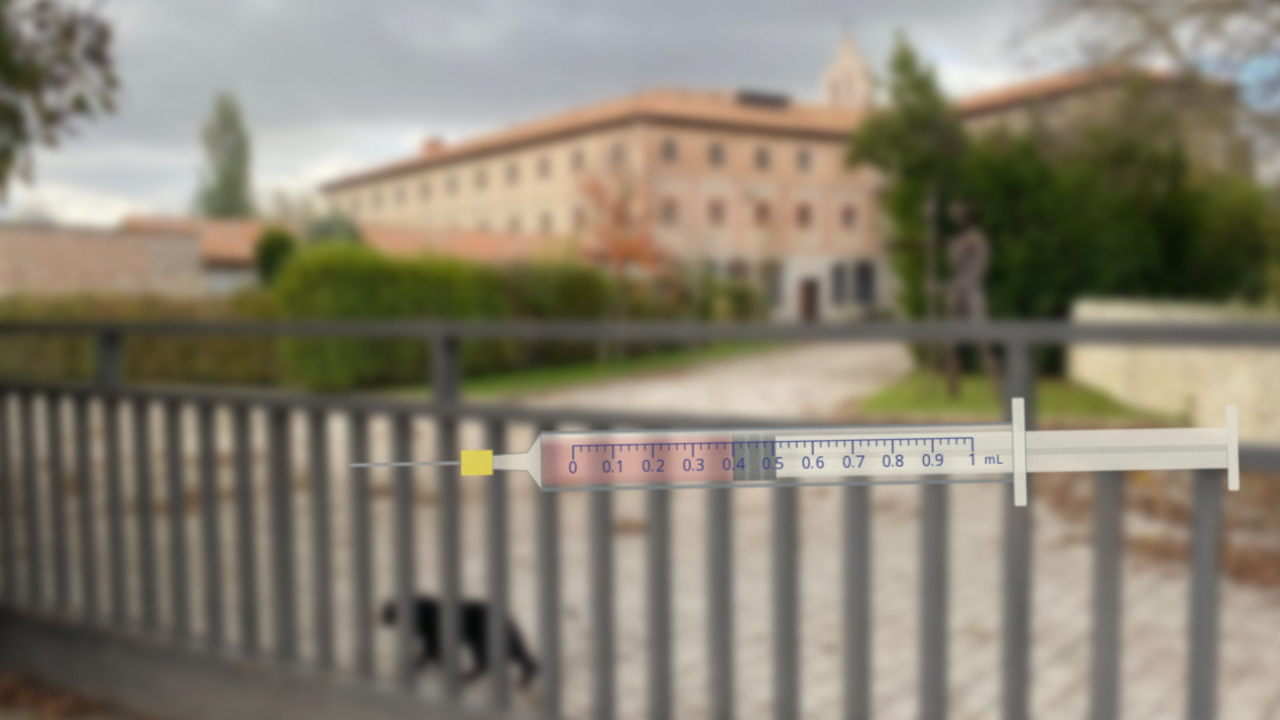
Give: 0.4 mL
